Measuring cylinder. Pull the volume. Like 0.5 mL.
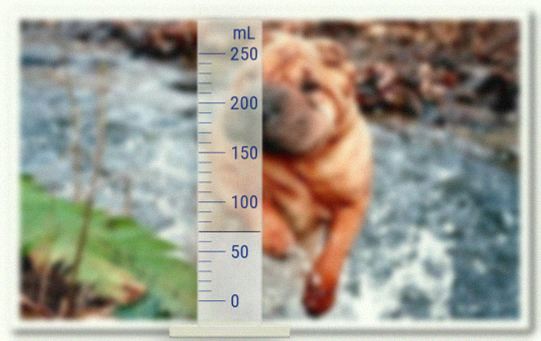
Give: 70 mL
